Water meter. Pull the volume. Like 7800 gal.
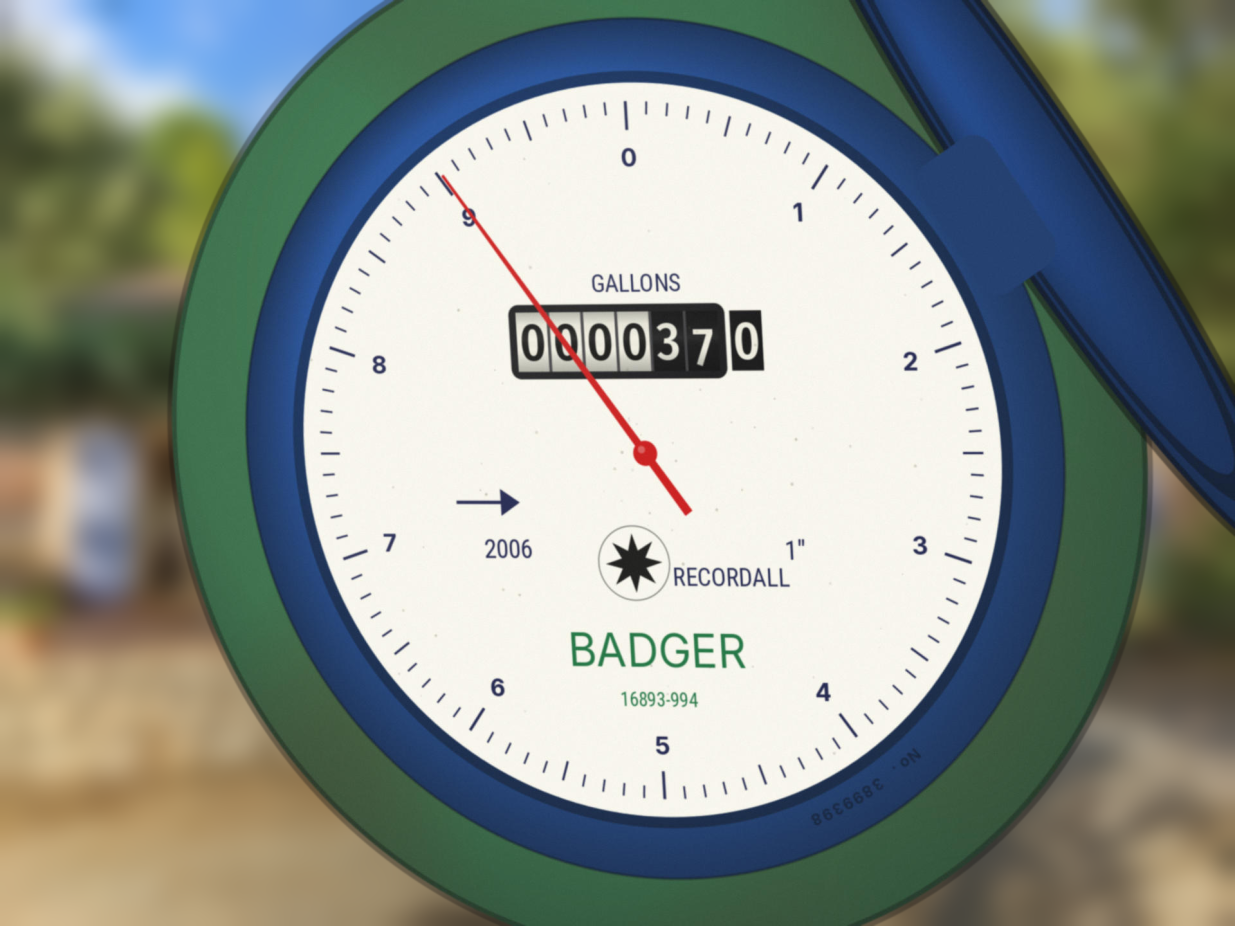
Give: 369.0 gal
